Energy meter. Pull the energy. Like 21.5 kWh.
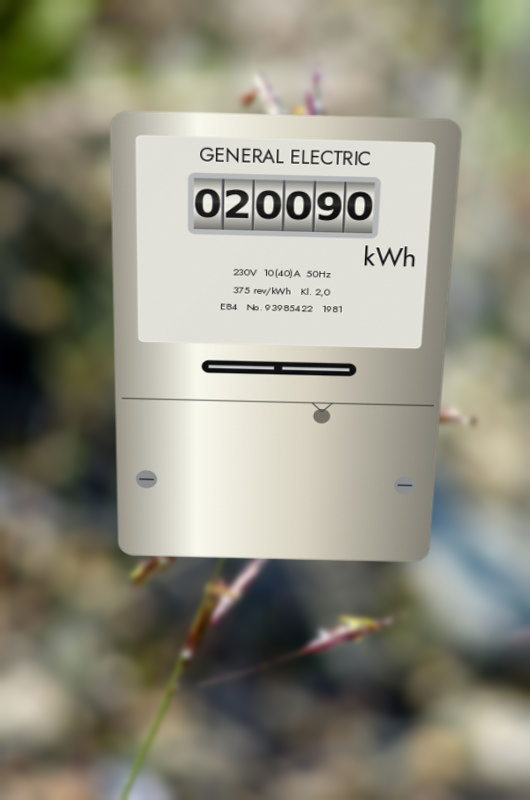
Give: 20090 kWh
